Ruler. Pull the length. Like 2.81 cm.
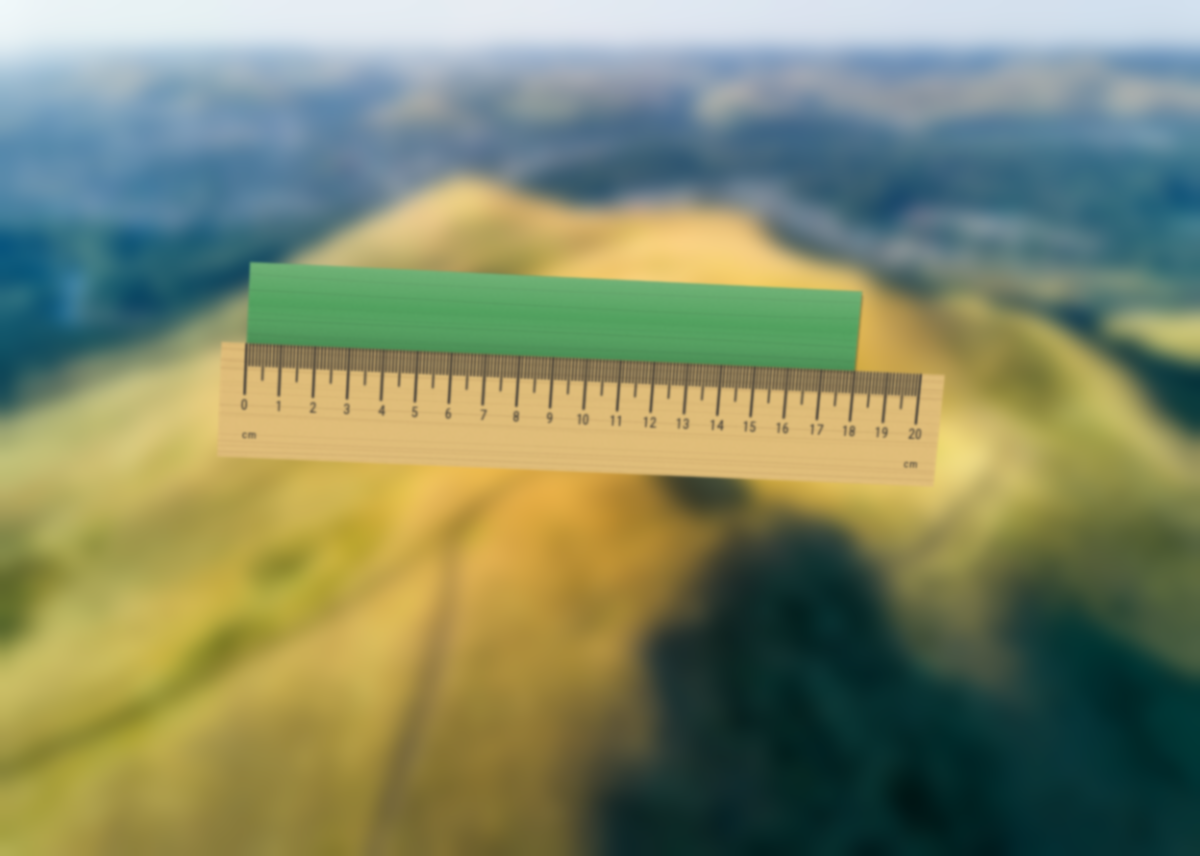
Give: 18 cm
